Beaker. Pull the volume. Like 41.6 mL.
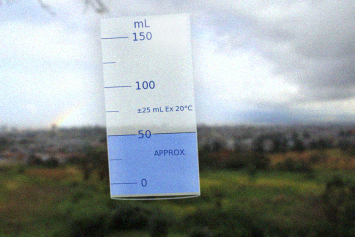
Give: 50 mL
